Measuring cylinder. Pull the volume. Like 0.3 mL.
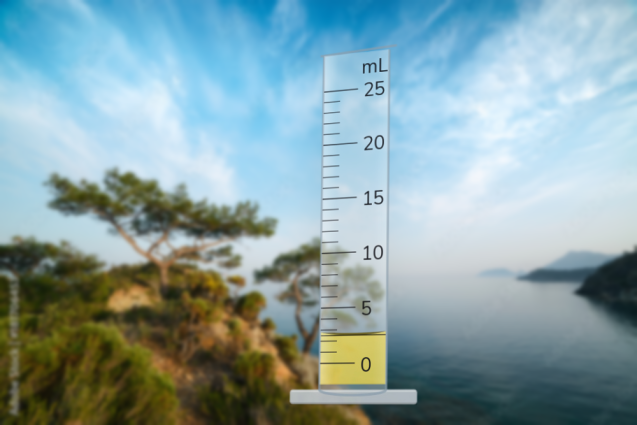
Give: 2.5 mL
